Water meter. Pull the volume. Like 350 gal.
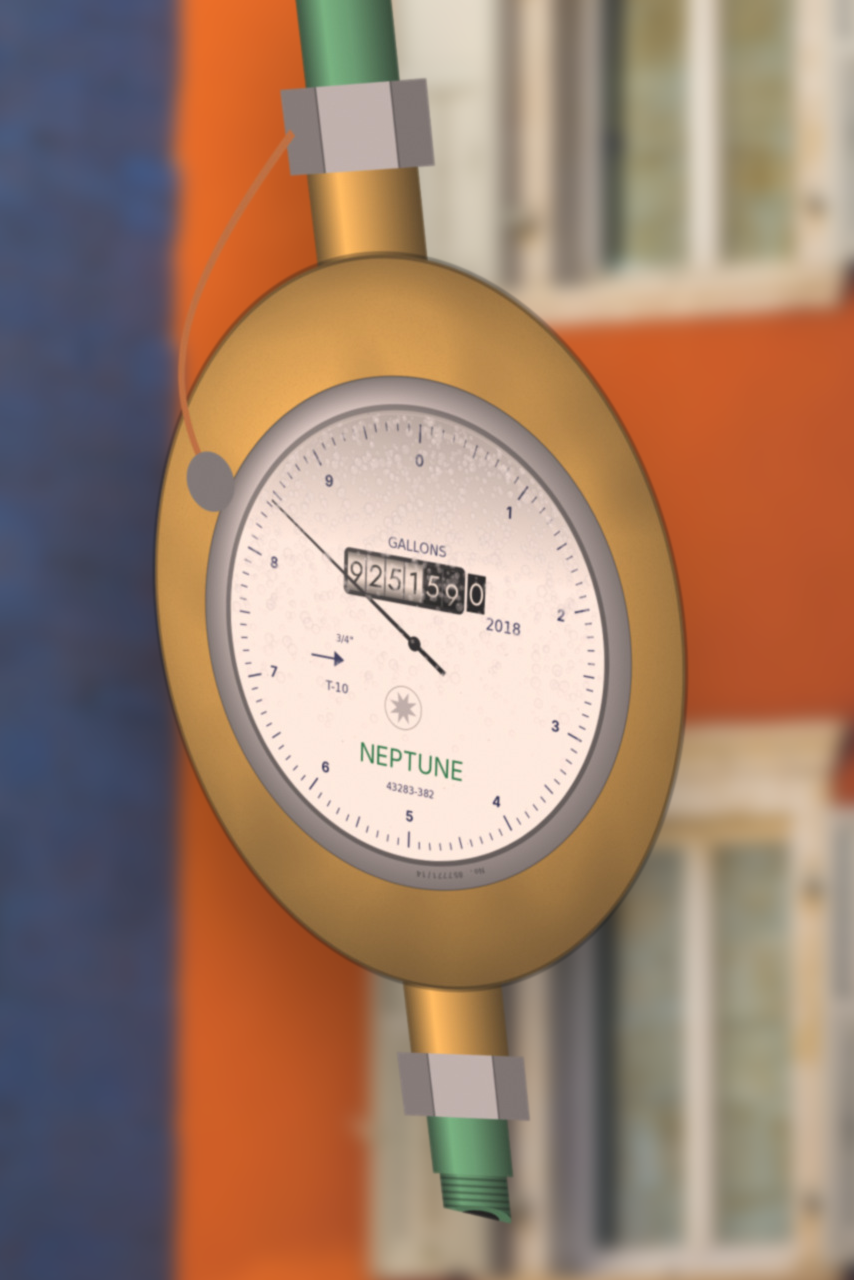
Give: 9251588.4 gal
